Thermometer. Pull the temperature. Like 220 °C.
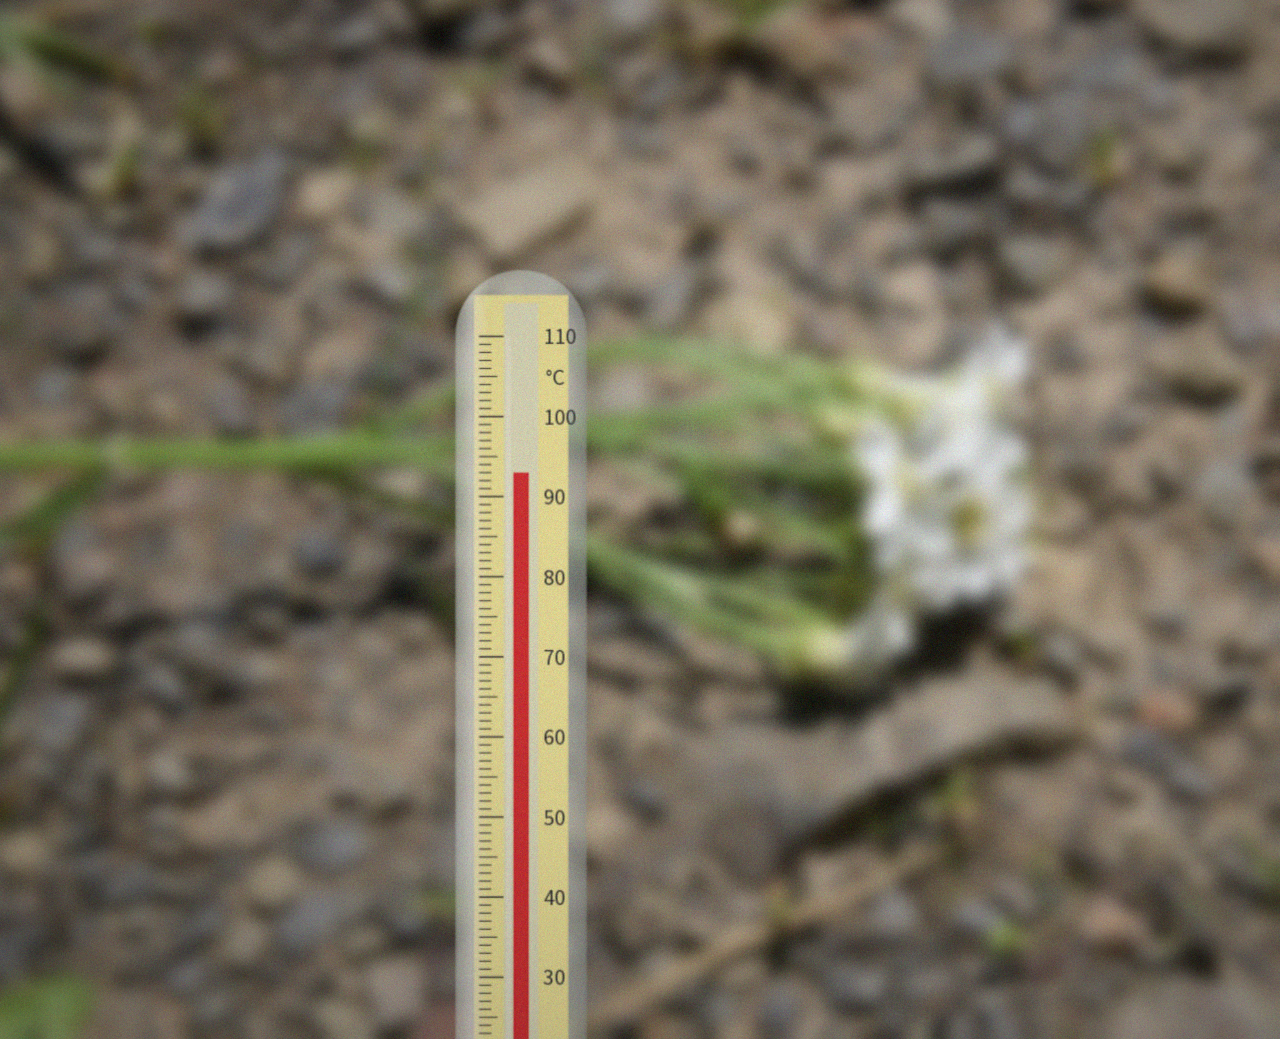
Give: 93 °C
